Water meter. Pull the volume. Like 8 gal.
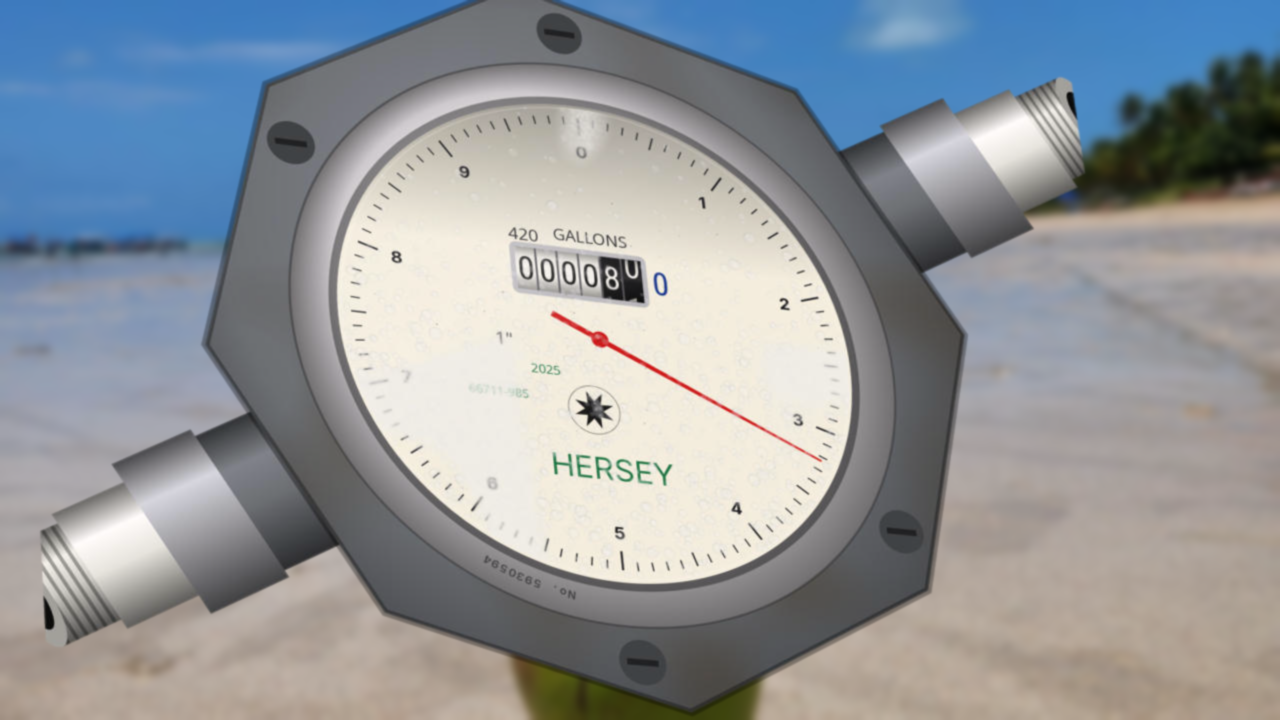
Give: 803.2 gal
